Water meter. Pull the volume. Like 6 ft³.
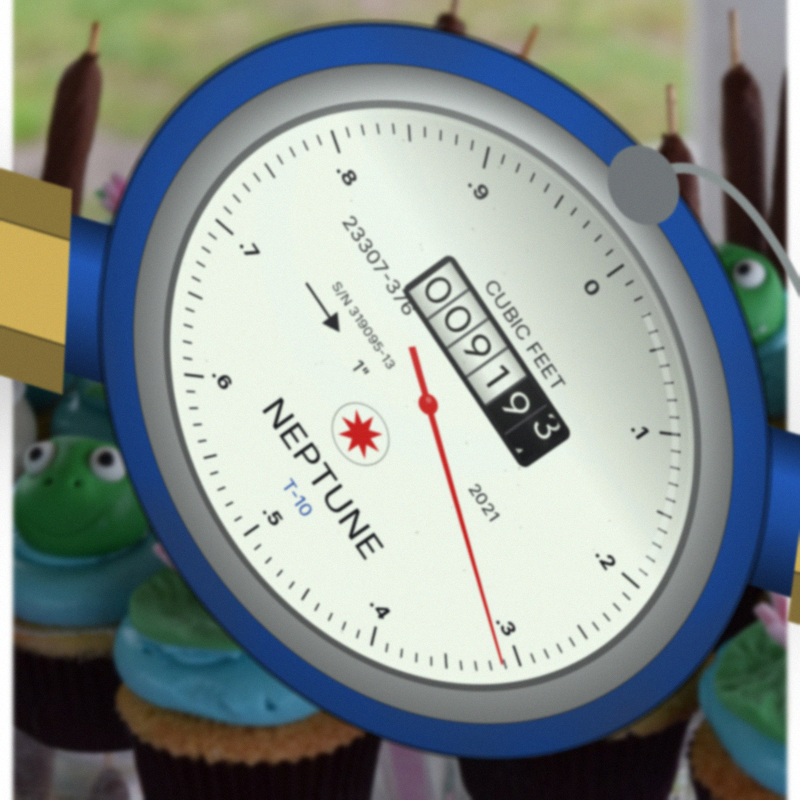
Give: 9193.31 ft³
